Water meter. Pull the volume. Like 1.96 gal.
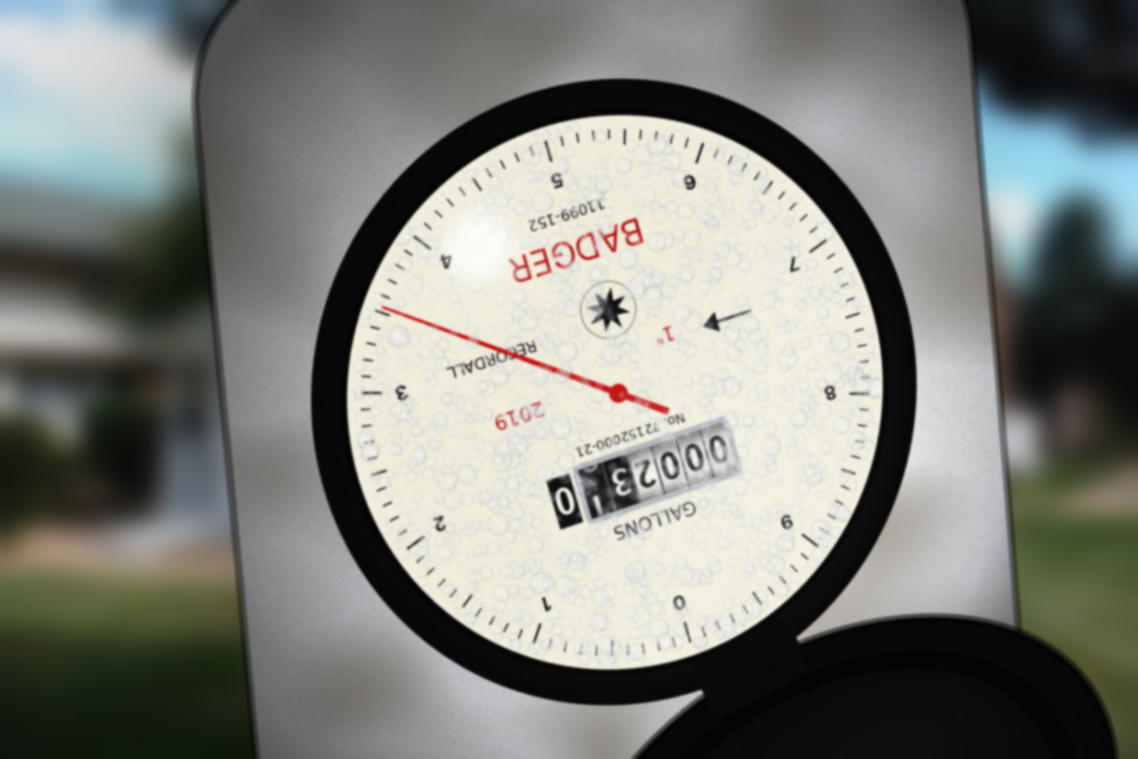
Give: 2313.5 gal
